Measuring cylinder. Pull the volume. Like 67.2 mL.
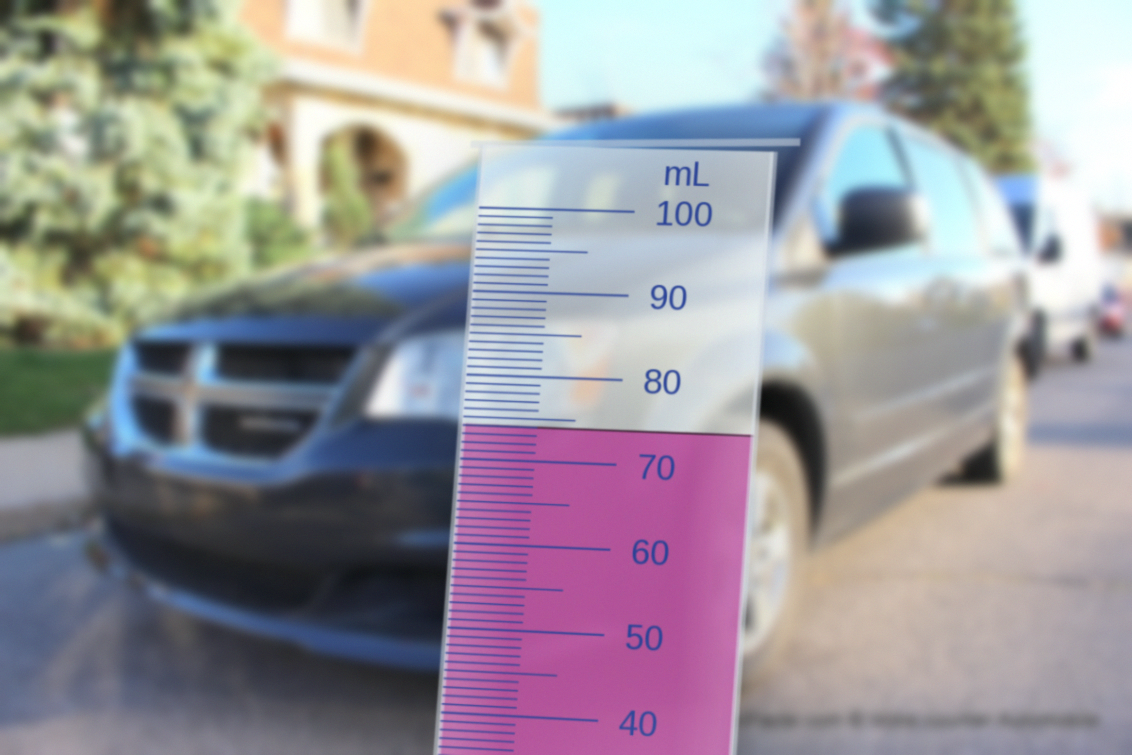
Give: 74 mL
